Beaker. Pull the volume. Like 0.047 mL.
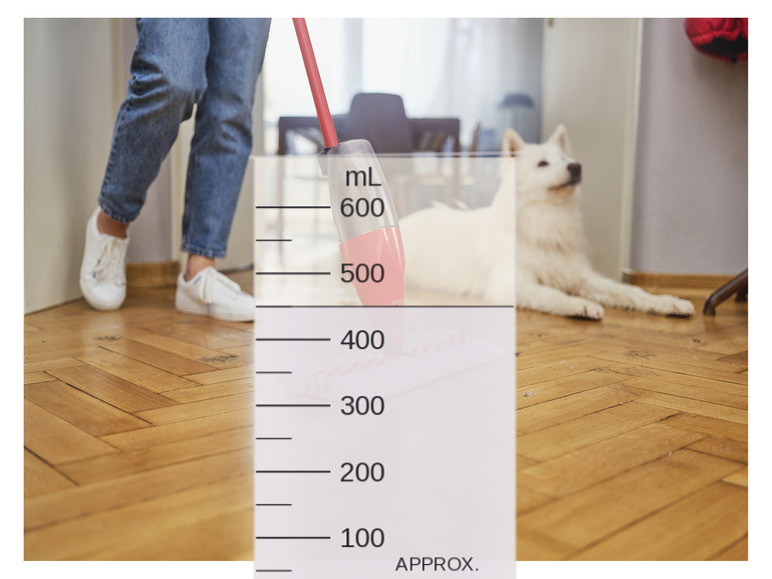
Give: 450 mL
